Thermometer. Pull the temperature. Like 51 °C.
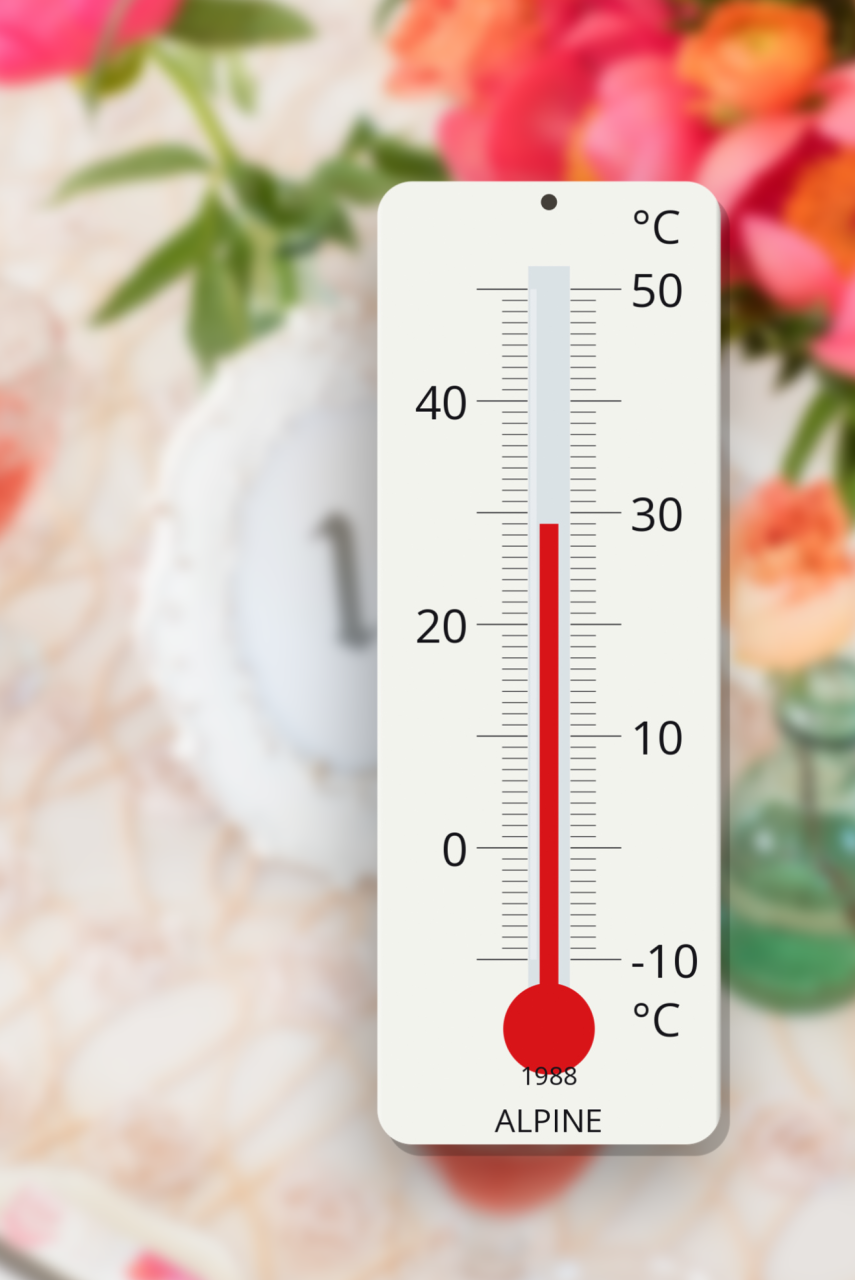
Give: 29 °C
